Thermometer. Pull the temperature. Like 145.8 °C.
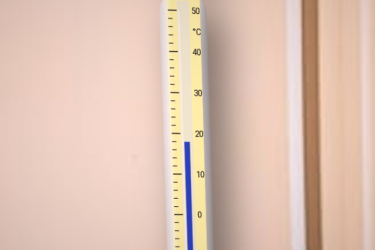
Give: 18 °C
